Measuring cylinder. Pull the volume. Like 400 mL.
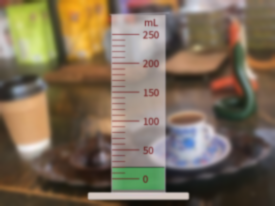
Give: 20 mL
